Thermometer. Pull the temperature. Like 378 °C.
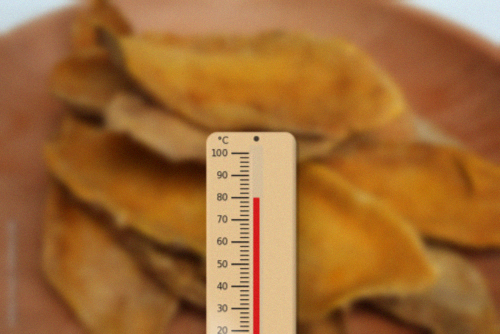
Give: 80 °C
